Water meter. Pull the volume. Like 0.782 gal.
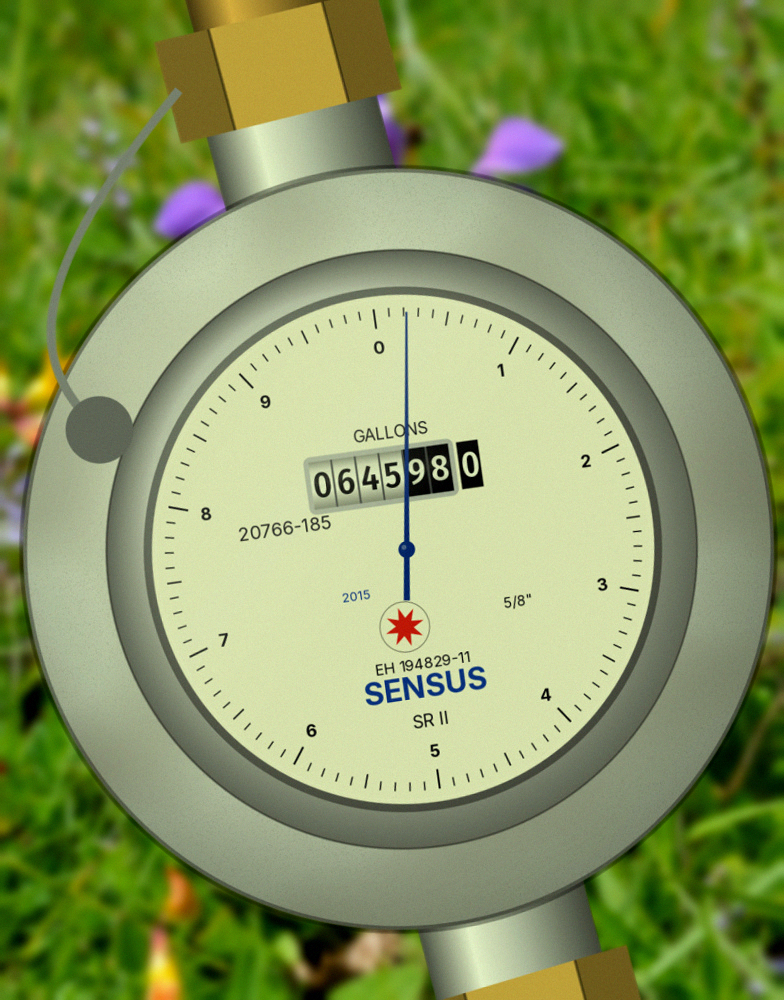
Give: 645980.2 gal
